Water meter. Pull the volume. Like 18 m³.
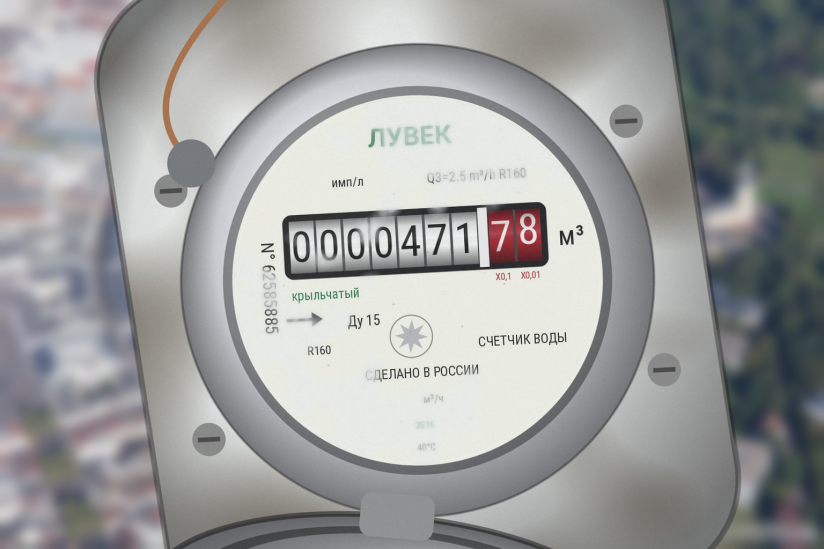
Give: 471.78 m³
